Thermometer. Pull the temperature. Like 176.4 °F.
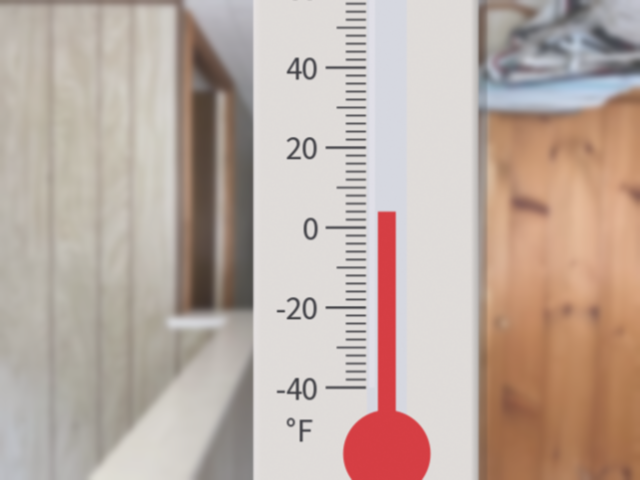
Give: 4 °F
